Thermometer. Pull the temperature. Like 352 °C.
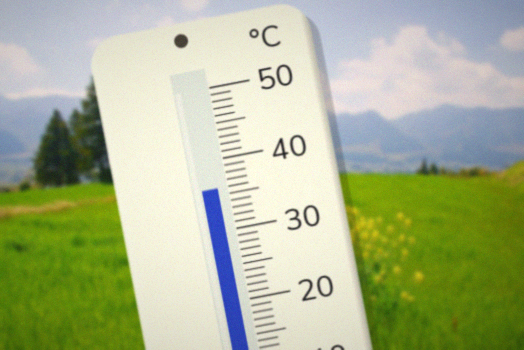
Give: 36 °C
